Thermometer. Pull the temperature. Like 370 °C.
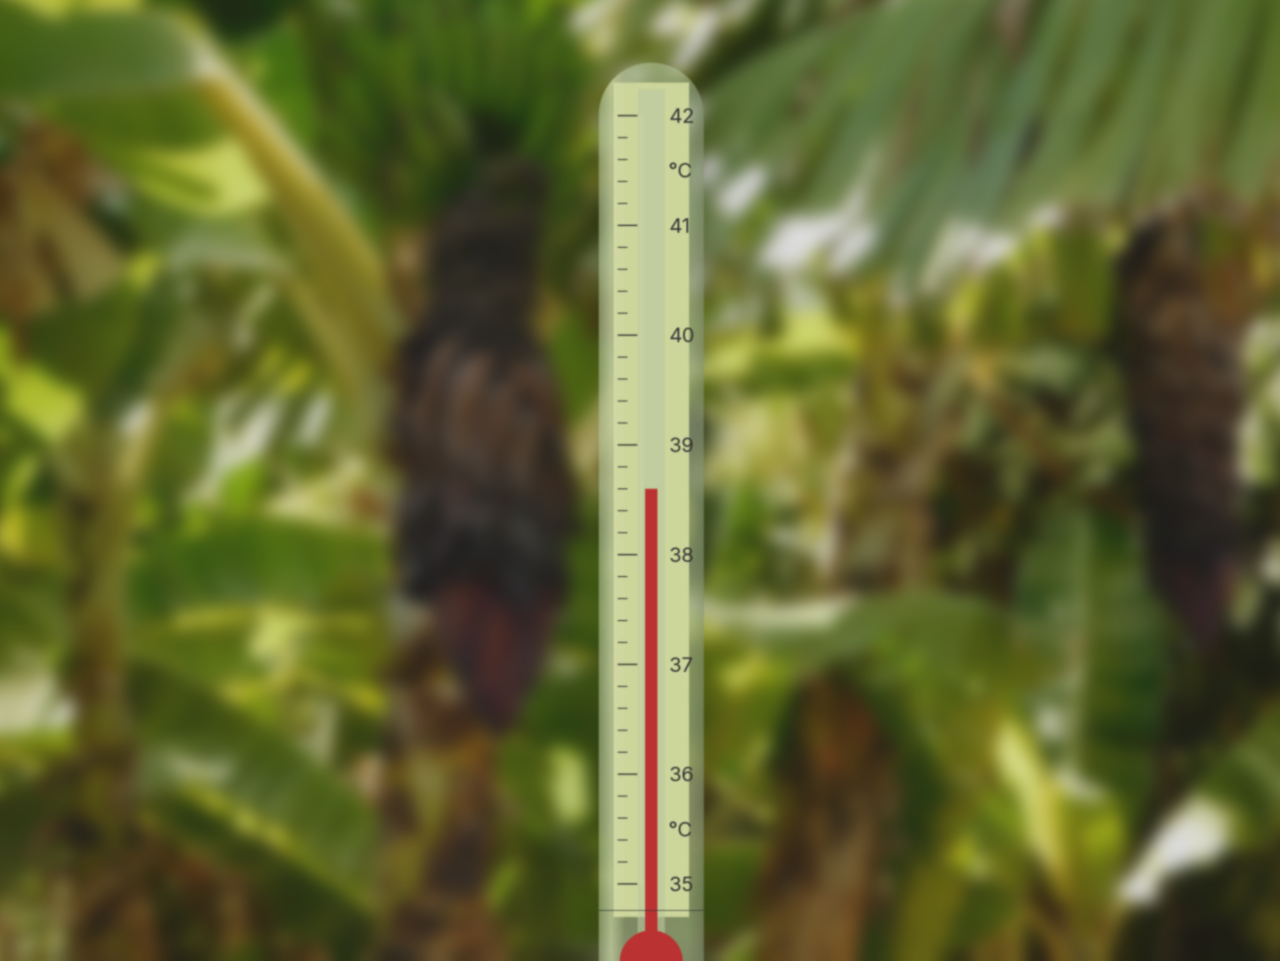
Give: 38.6 °C
